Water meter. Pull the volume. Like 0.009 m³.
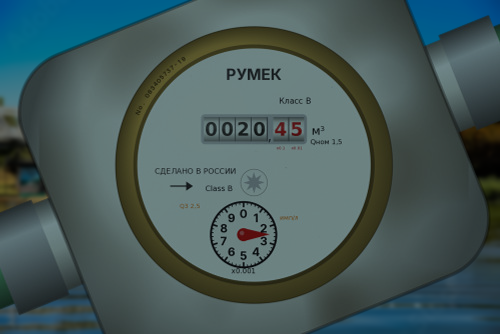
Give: 20.452 m³
